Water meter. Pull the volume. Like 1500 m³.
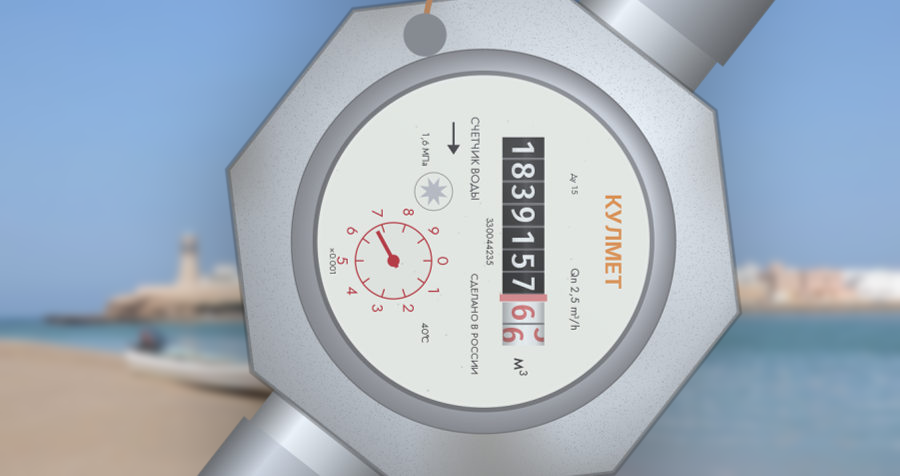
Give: 1839157.656 m³
